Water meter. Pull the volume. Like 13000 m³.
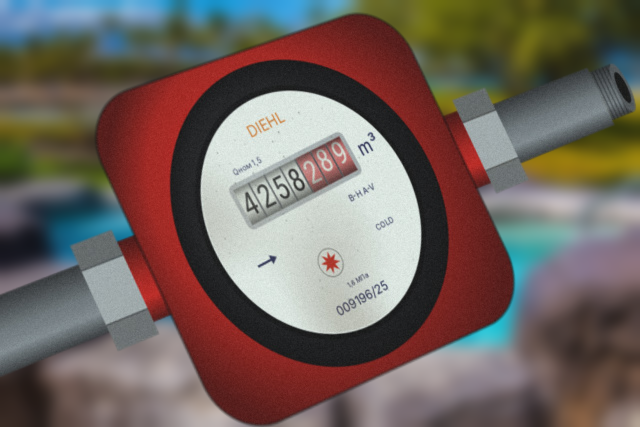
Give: 4258.289 m³
